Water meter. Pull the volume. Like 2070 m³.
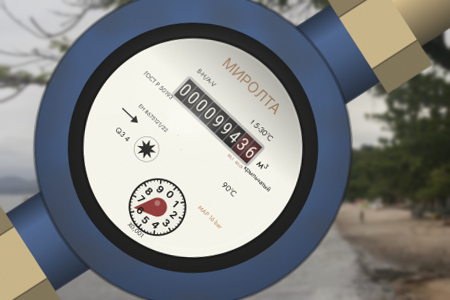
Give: 994.366 m³
